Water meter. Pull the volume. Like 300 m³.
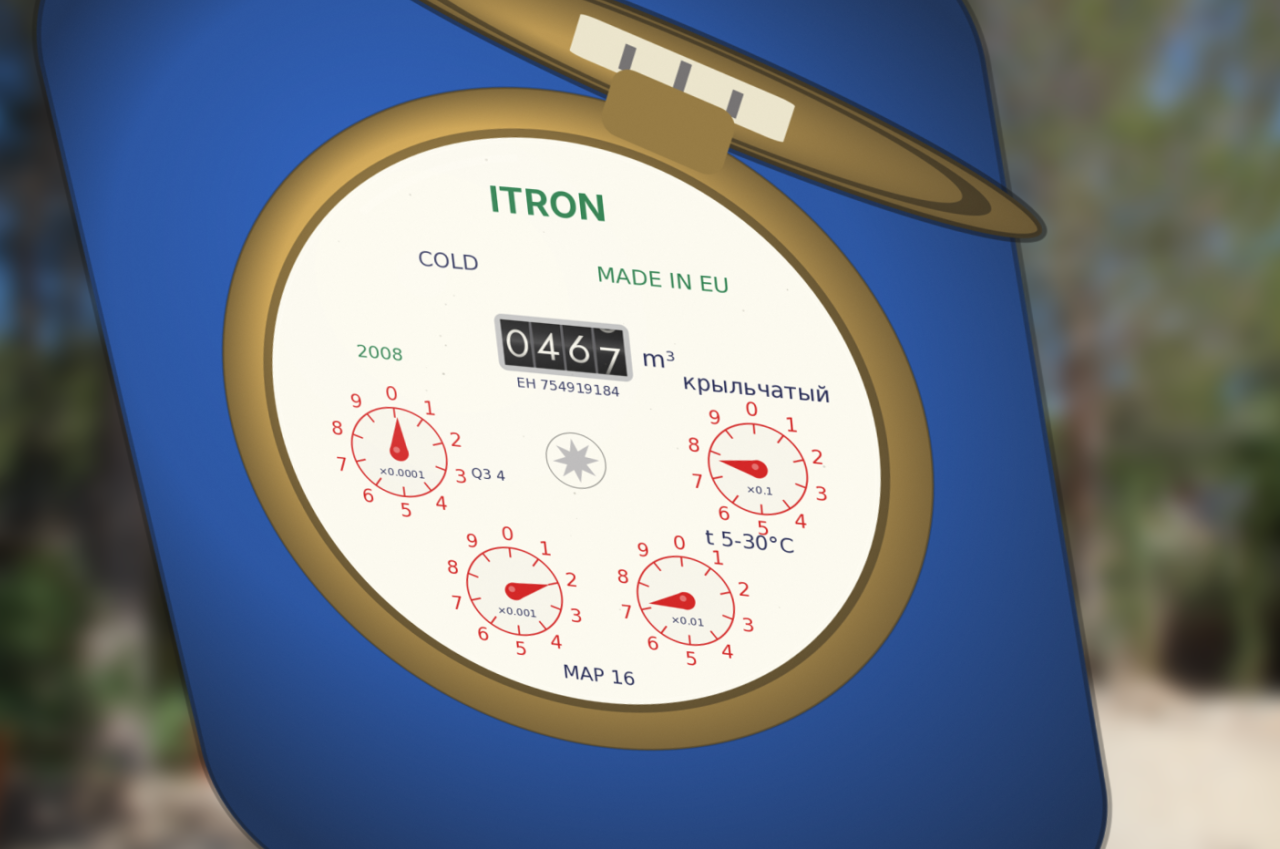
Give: 466.7720 m³
